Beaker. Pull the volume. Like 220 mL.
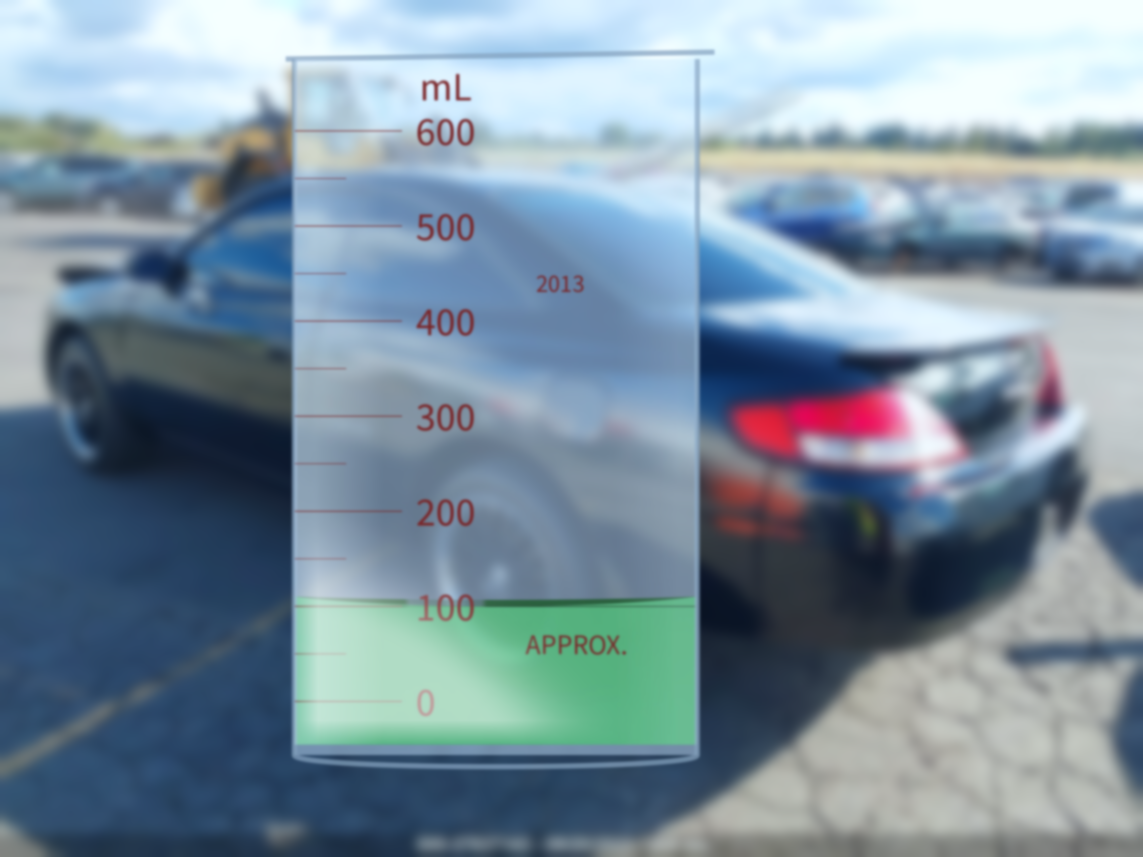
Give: 100 mL
